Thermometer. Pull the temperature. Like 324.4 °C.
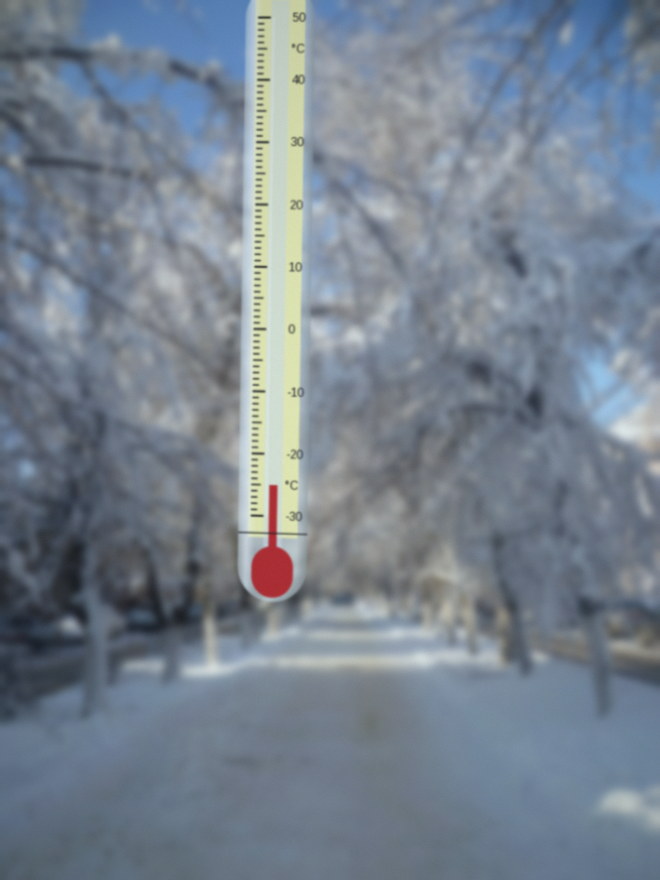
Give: -25 °C
